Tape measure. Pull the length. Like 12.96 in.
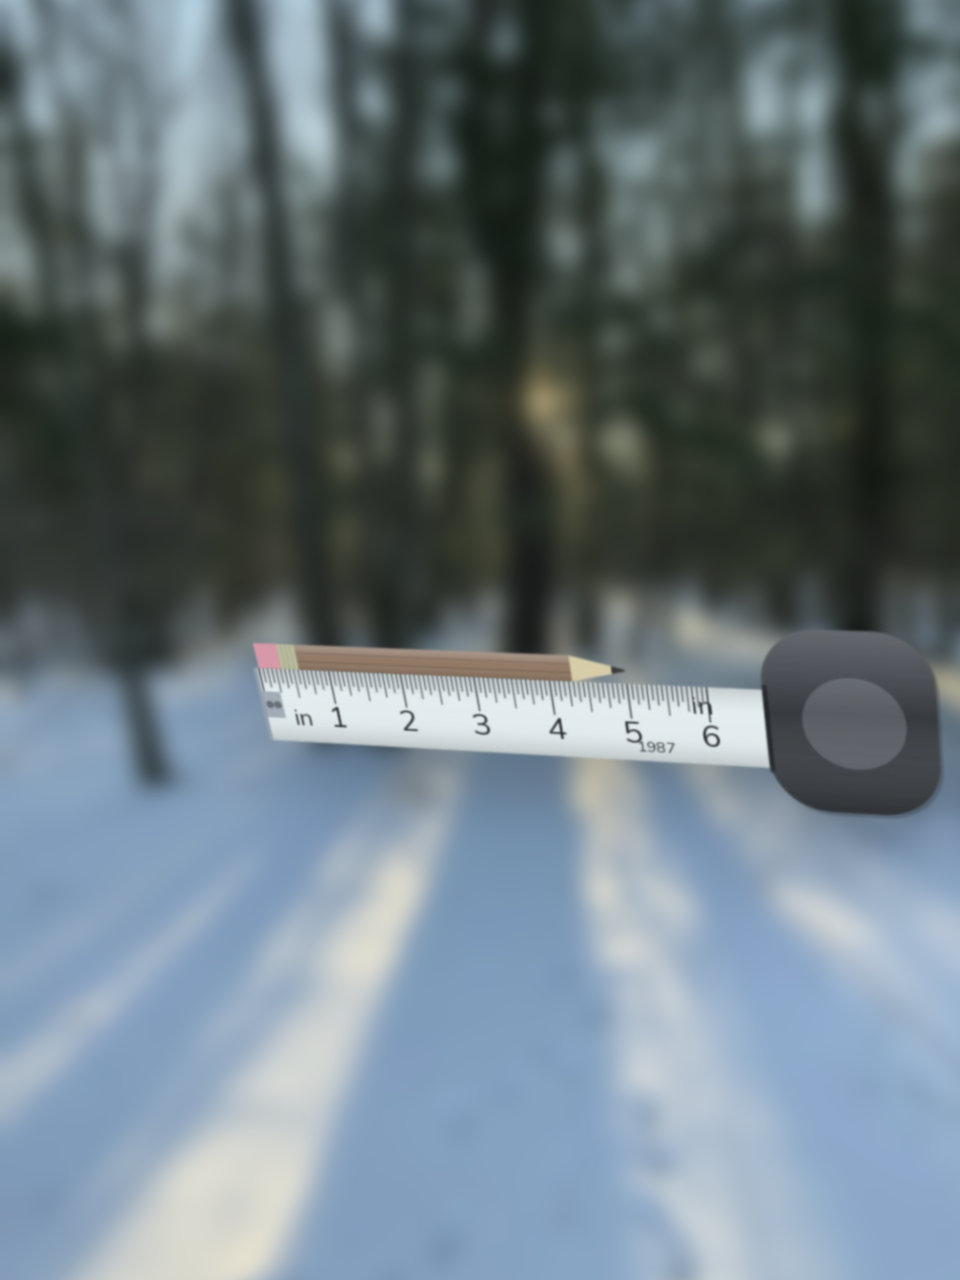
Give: 5 in
